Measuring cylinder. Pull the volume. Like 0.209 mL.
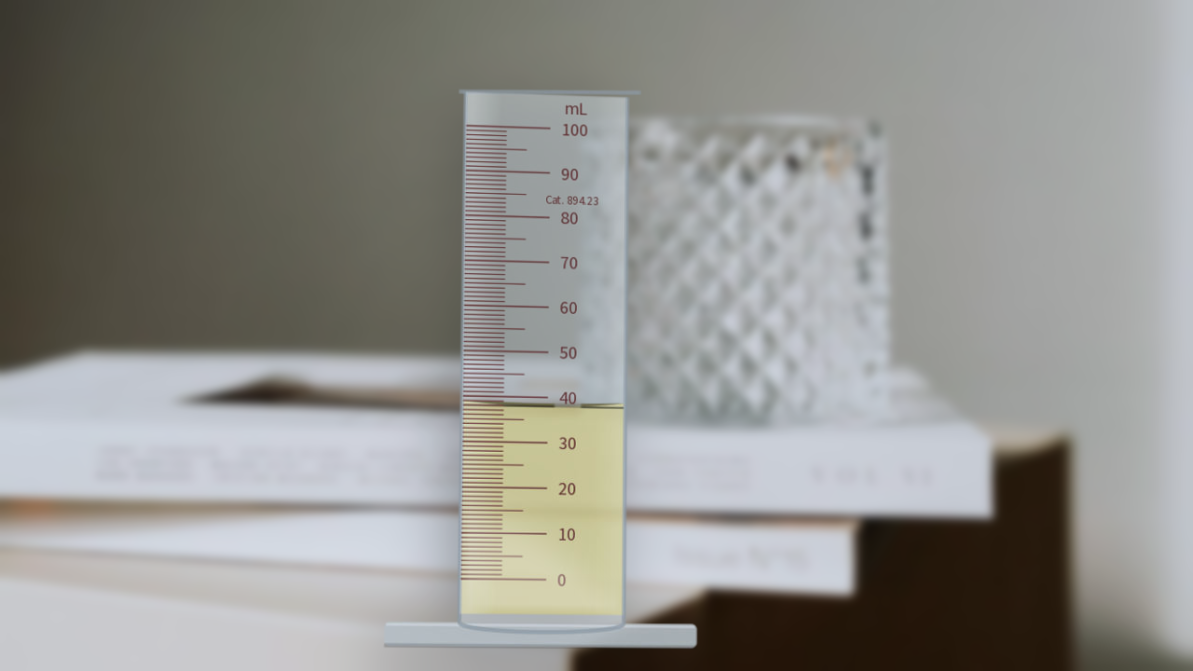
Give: 38 mL
